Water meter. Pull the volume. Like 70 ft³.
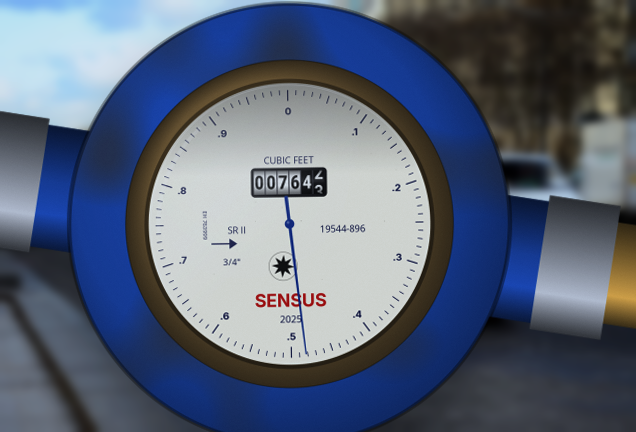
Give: 7642.48 ft³
